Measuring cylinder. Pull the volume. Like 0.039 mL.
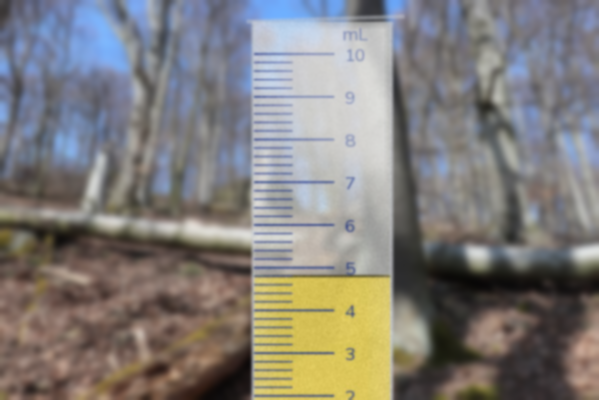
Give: 4.8 mL
